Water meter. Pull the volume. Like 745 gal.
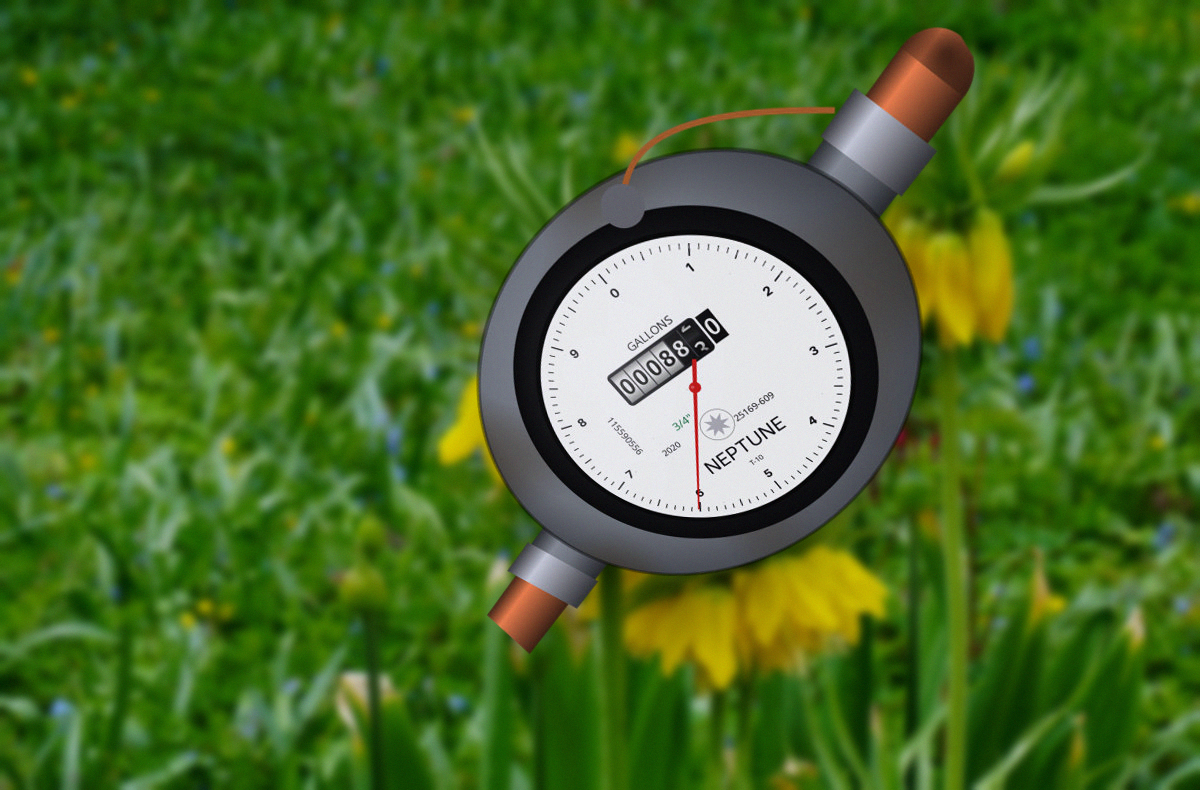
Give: 8826.0 gal
